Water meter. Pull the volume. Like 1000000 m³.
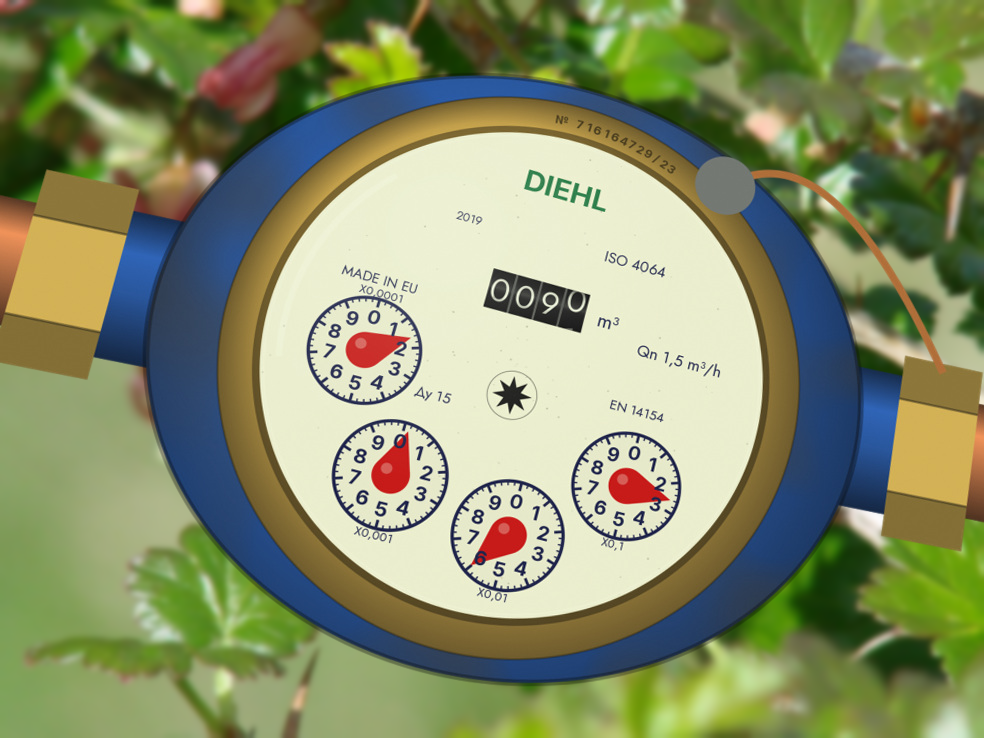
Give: 90.2601 m³
